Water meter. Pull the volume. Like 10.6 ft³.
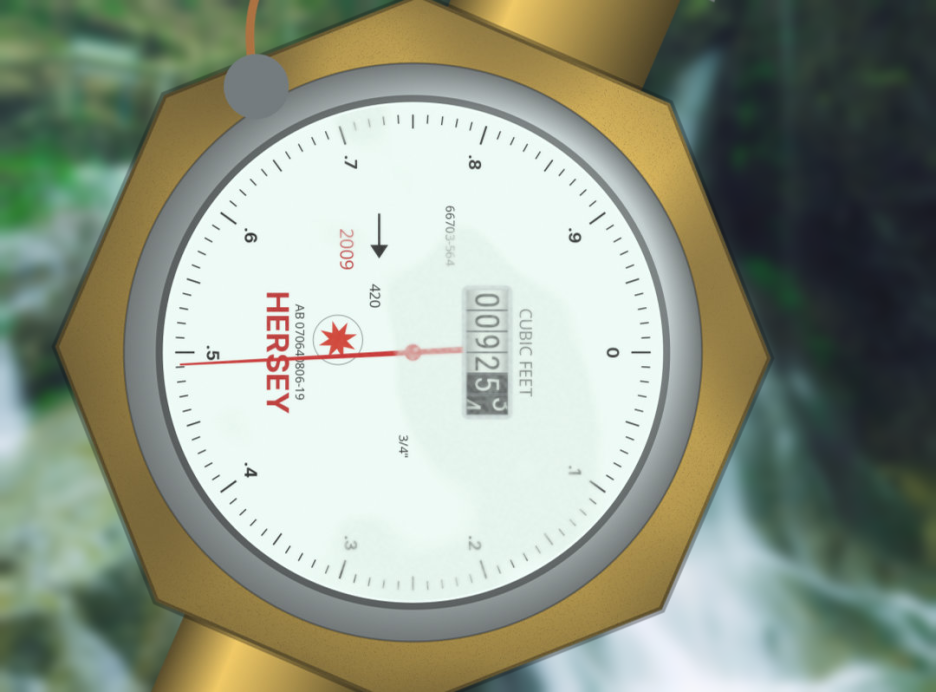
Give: 9253.49 ft³
